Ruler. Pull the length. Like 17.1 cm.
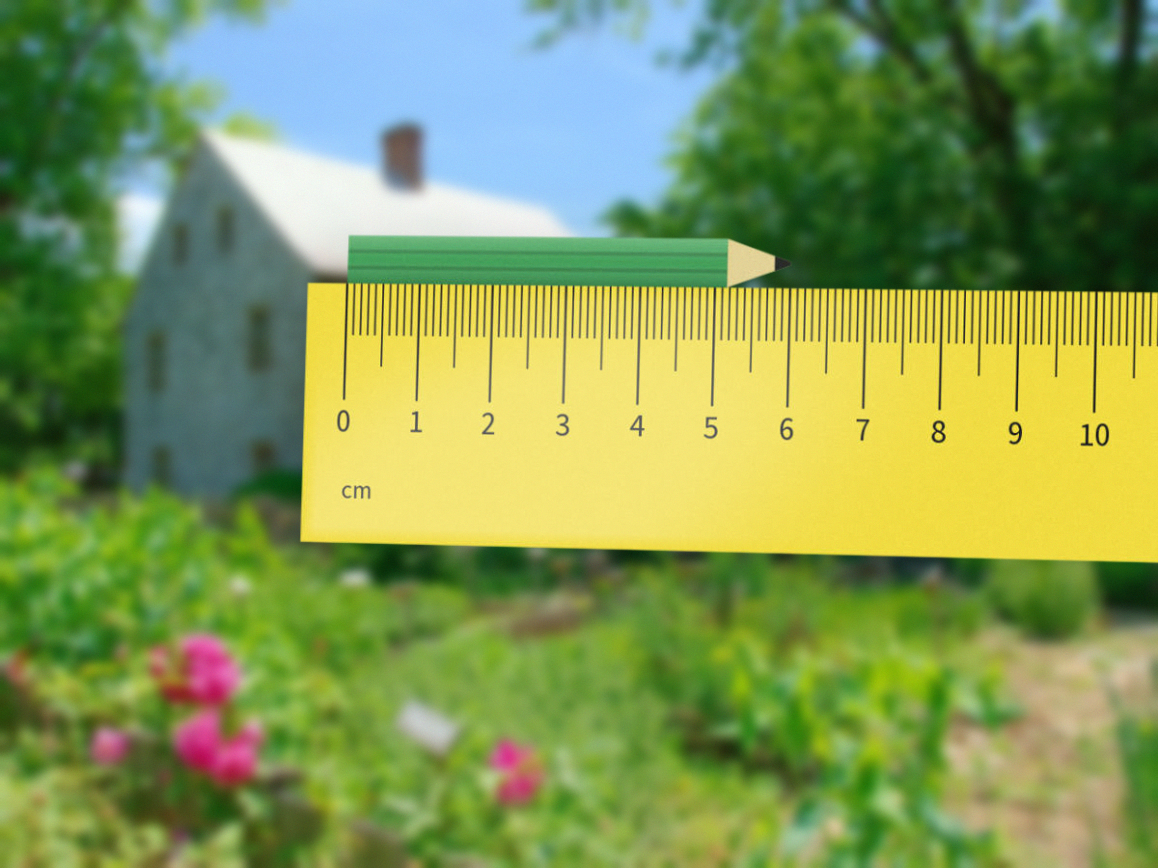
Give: 6 cm
